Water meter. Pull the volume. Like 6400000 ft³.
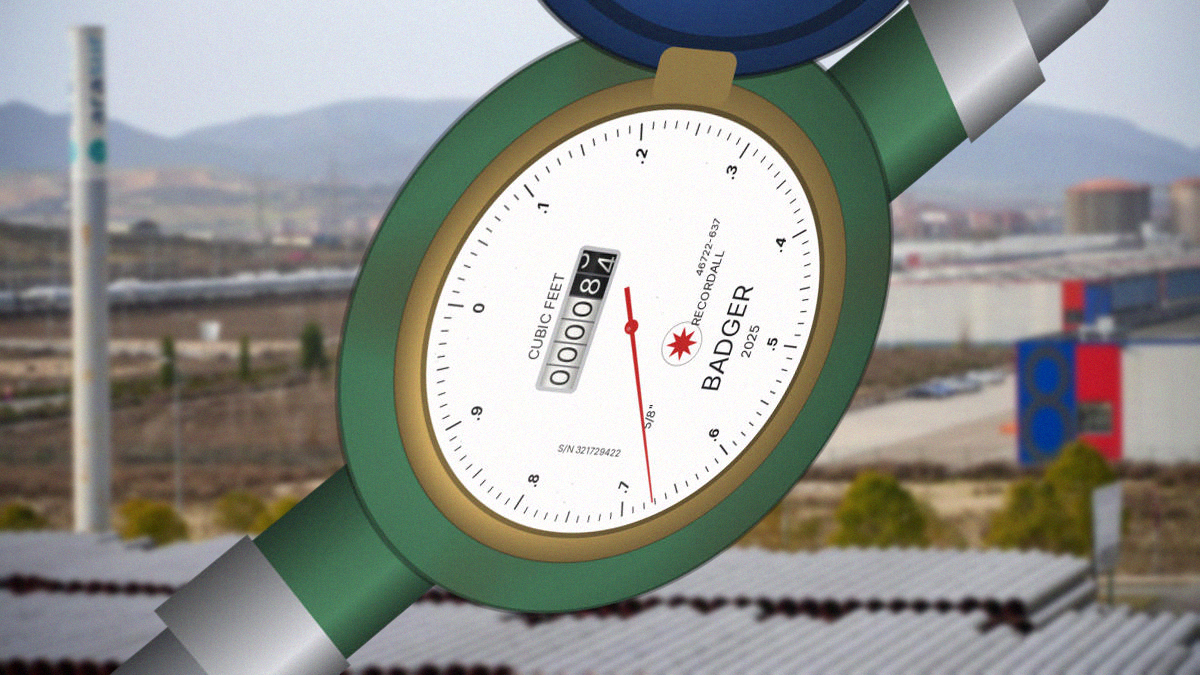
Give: 83.67 ft³
